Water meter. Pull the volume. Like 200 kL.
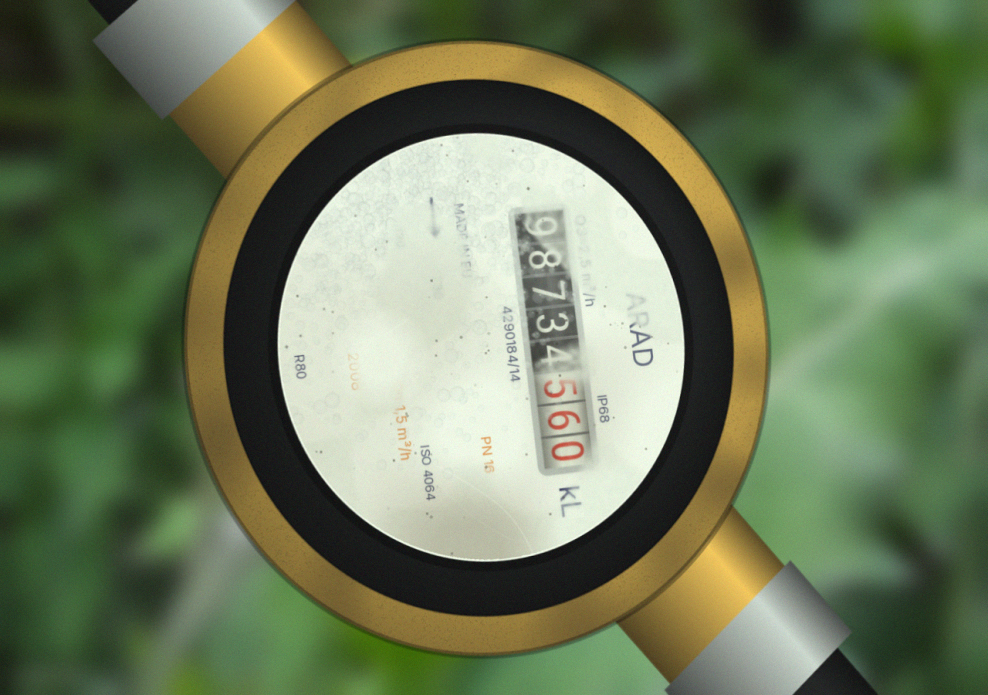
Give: 98734.560 kL
